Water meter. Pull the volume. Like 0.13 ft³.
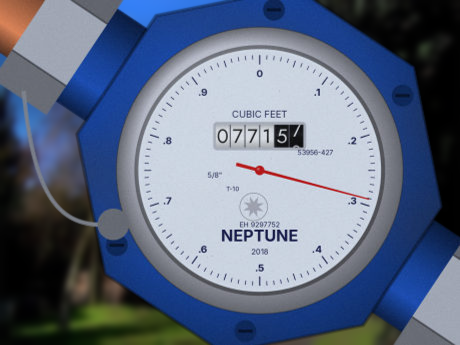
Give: 77157.29 ft³
